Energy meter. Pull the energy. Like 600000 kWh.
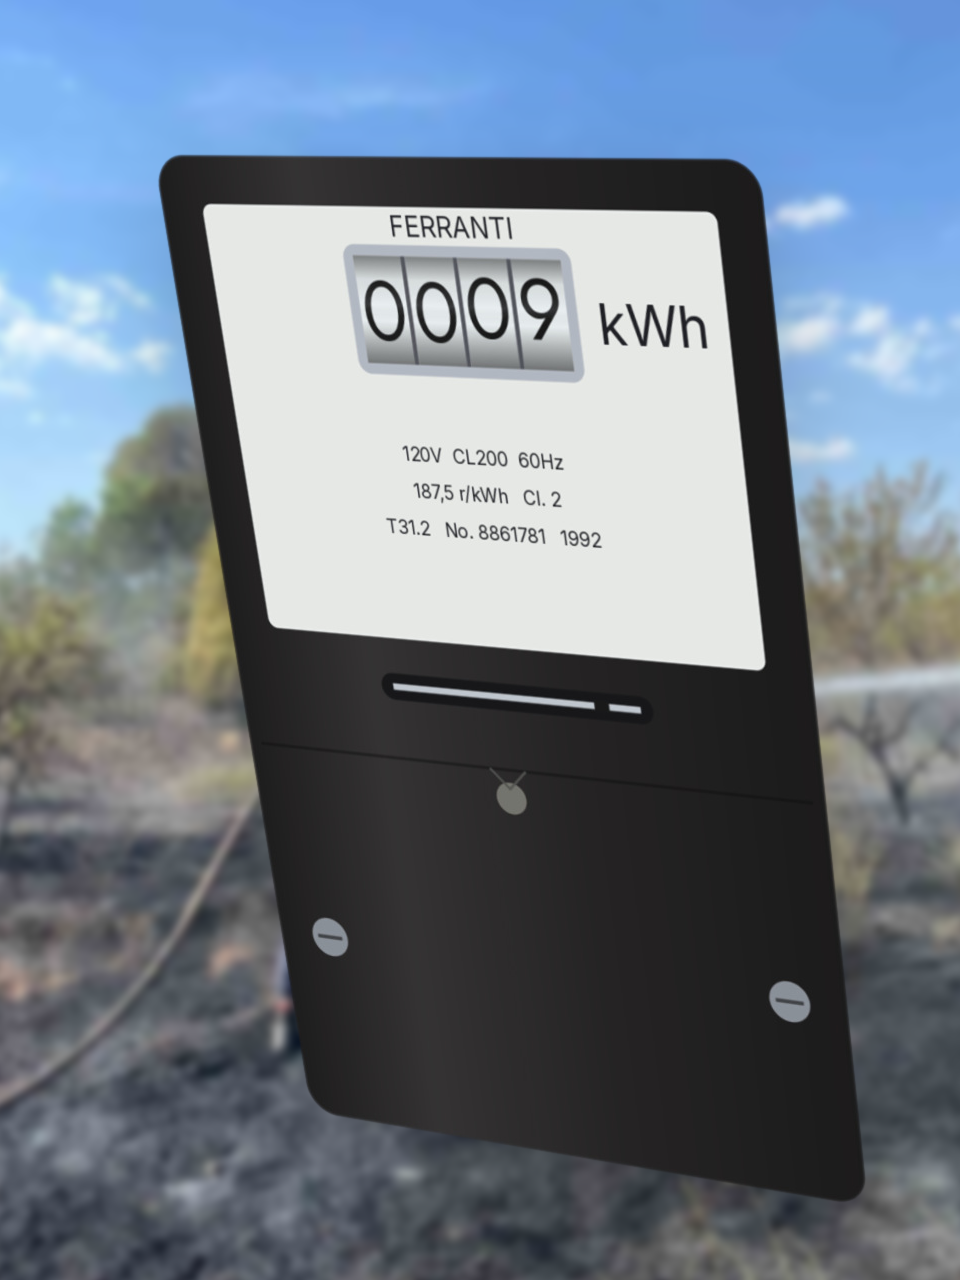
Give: 9 kWh
